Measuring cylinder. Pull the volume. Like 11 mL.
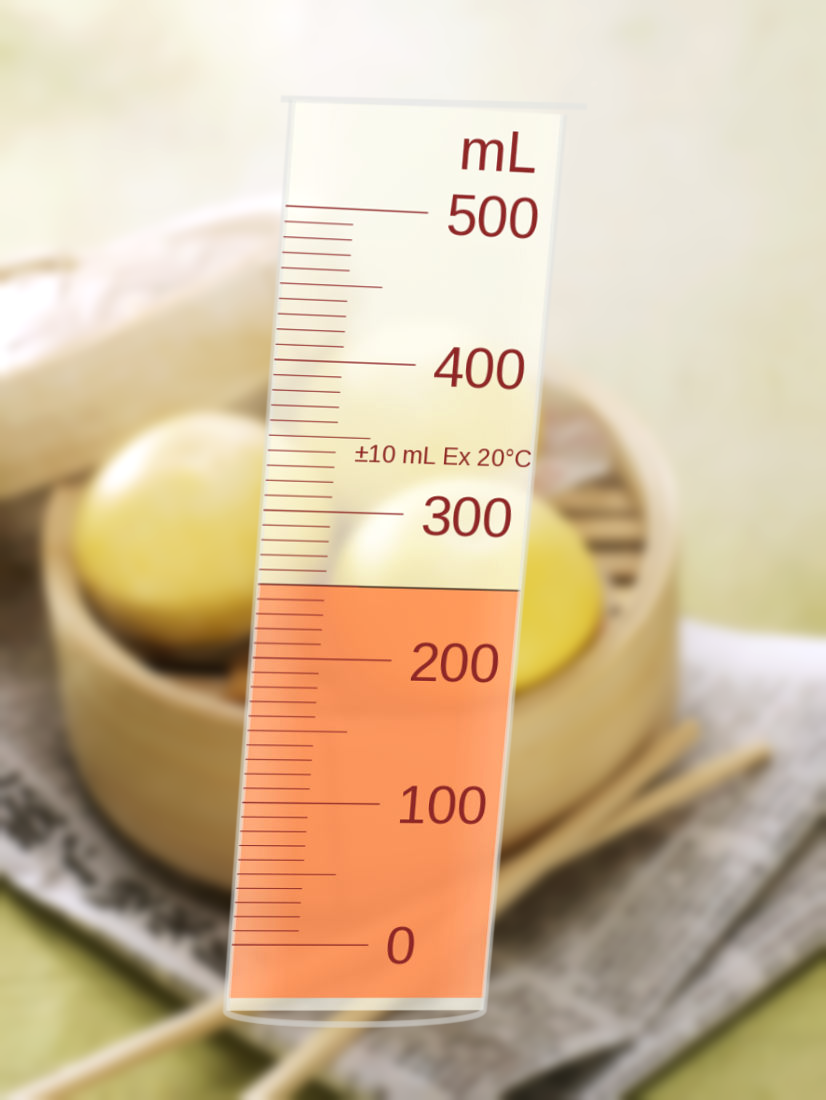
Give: 250 mL
